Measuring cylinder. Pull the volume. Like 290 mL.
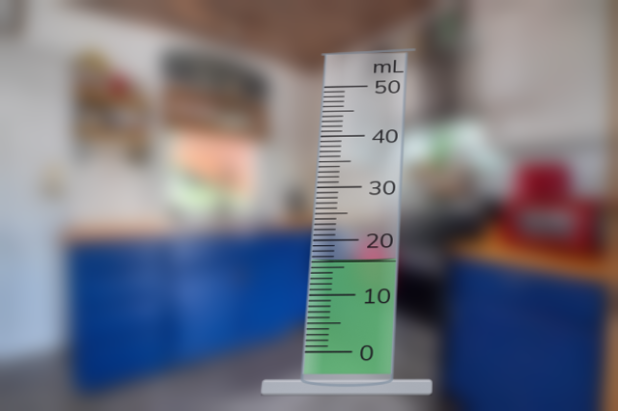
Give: 16 mL
